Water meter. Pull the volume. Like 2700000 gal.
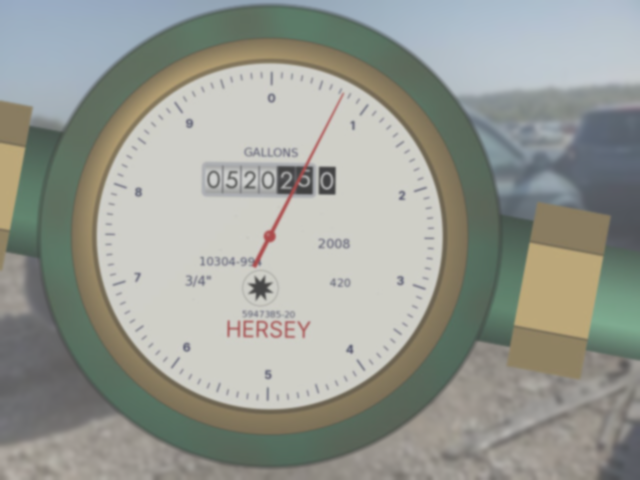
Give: 520250.7 gal
